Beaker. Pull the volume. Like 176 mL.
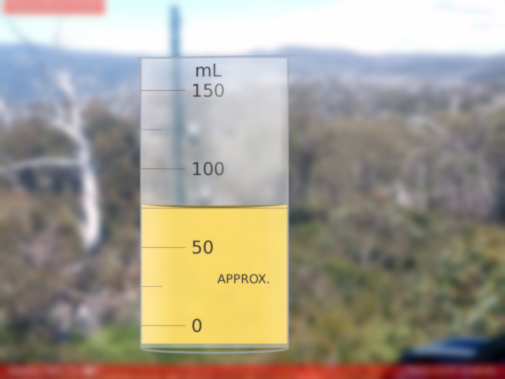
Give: 75 mL
